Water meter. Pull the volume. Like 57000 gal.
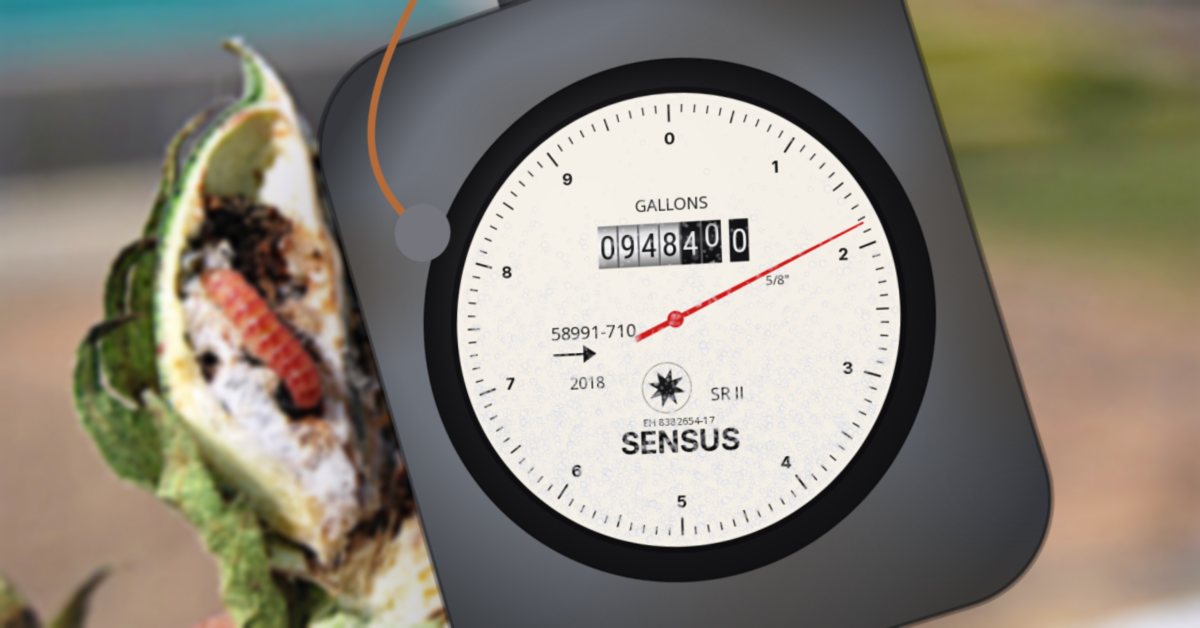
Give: 948401.8 gal
